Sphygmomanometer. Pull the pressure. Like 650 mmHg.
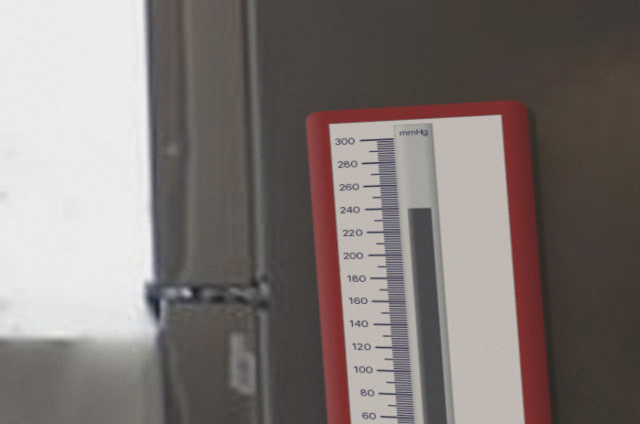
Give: 240 mmHg
